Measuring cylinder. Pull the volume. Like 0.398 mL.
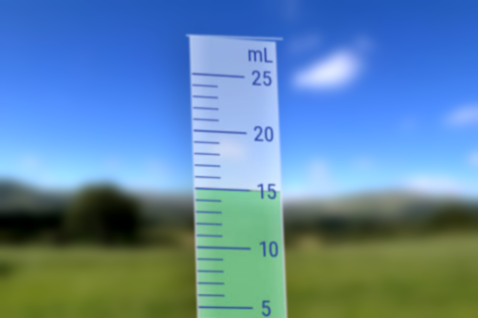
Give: 15 mL
